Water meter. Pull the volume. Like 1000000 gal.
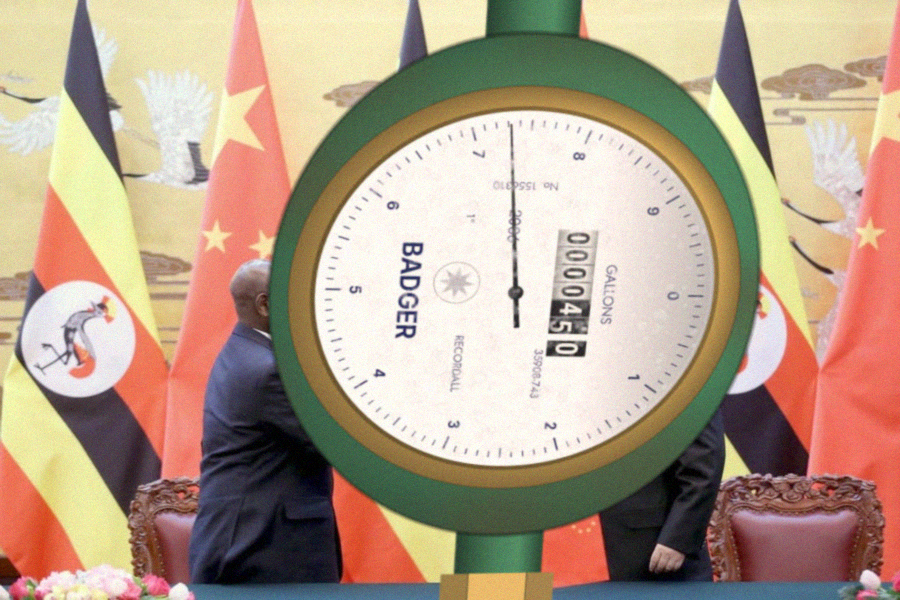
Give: 447.3 gal
